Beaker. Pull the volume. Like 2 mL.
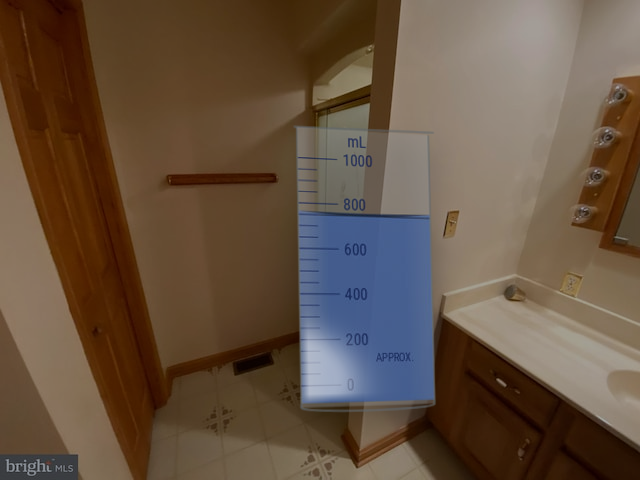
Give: 750 mL
